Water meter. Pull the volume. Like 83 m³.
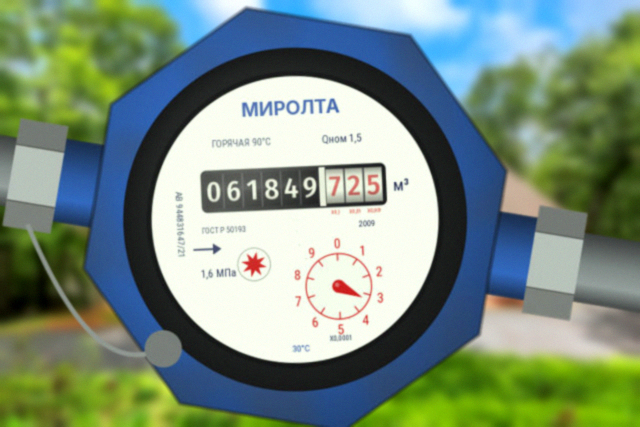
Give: 61849.7253 m³
